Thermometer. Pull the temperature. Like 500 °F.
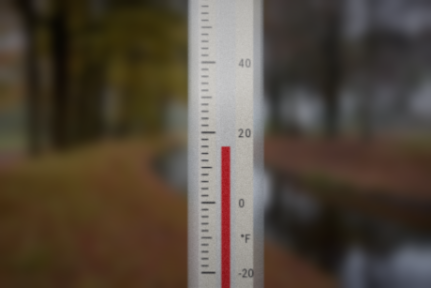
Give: 16 °F
